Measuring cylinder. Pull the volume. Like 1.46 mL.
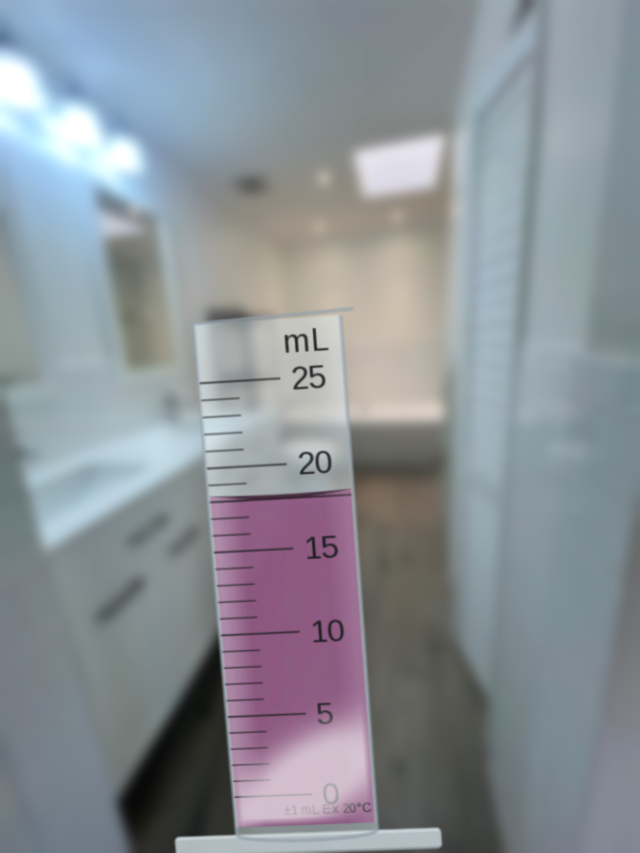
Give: 18 mL
